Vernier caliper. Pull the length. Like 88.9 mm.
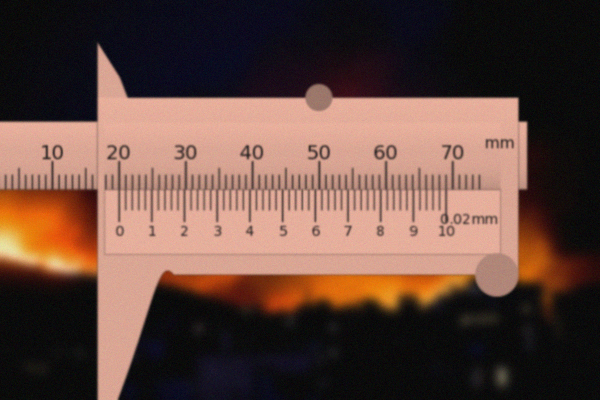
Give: 20.0 mm
